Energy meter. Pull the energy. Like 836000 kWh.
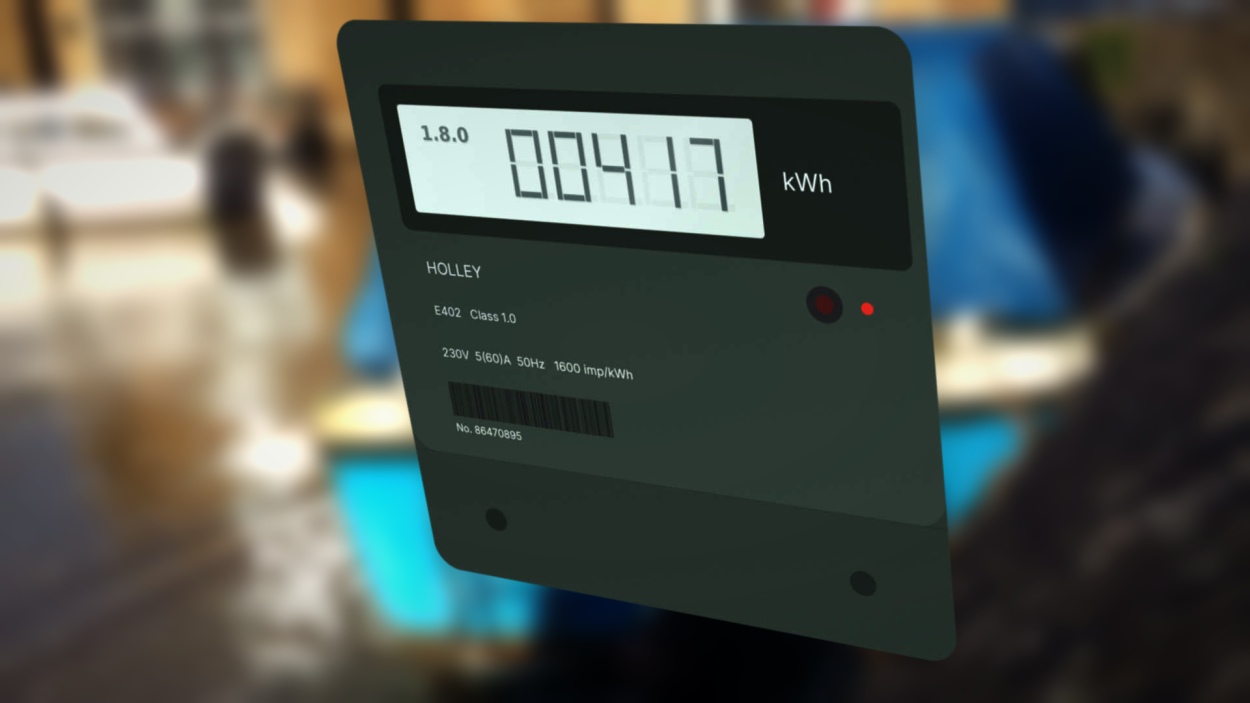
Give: 417 kWh
